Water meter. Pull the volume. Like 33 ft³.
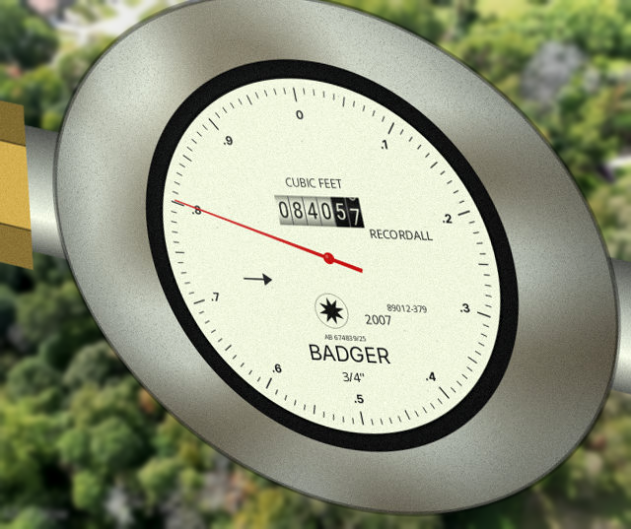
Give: 84056.80 ft³
